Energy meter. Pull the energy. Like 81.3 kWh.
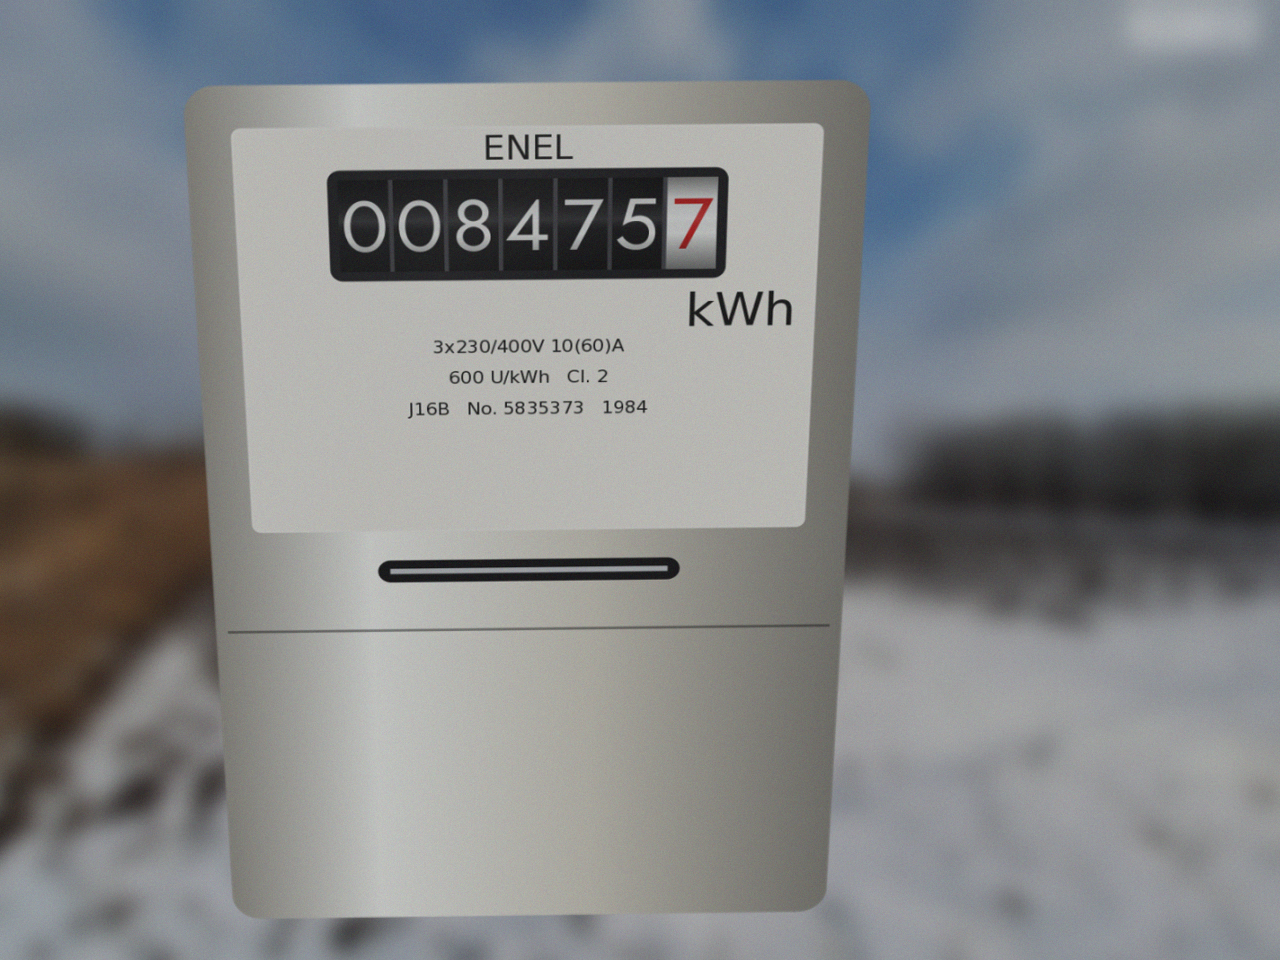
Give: 8475.7 kWh
